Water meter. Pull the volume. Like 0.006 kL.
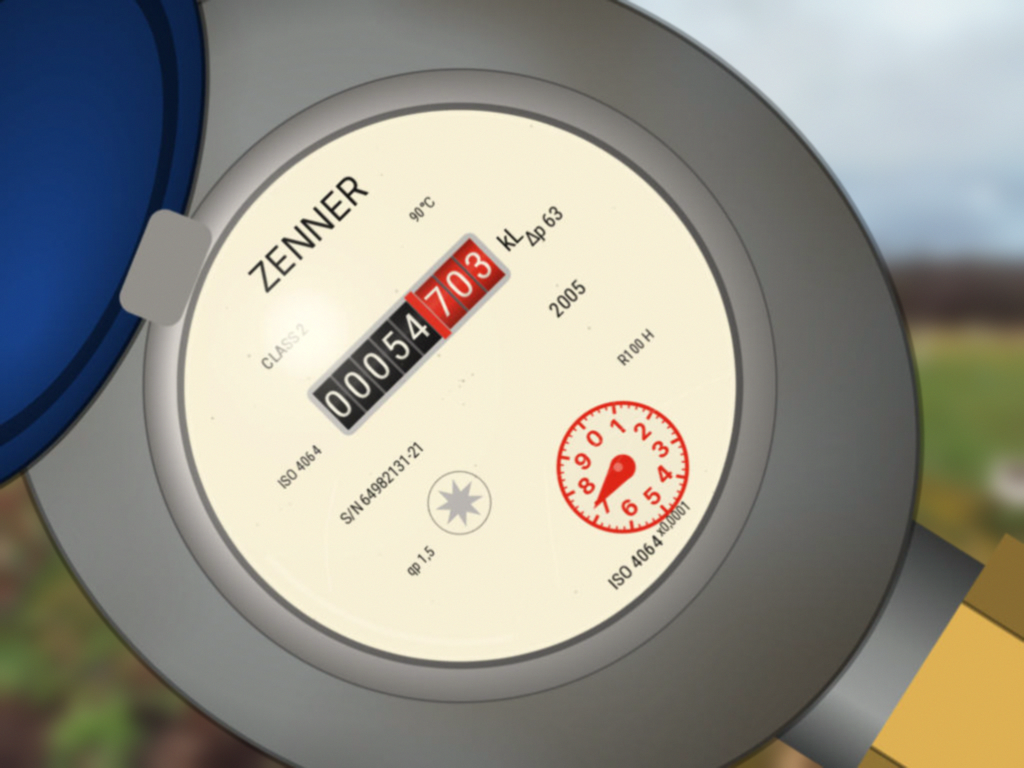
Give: 54.7037 kL
